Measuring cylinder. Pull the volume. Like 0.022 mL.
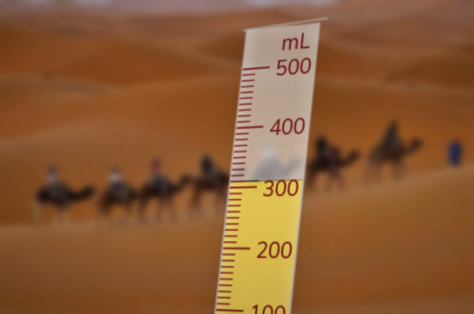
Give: 310 mL
